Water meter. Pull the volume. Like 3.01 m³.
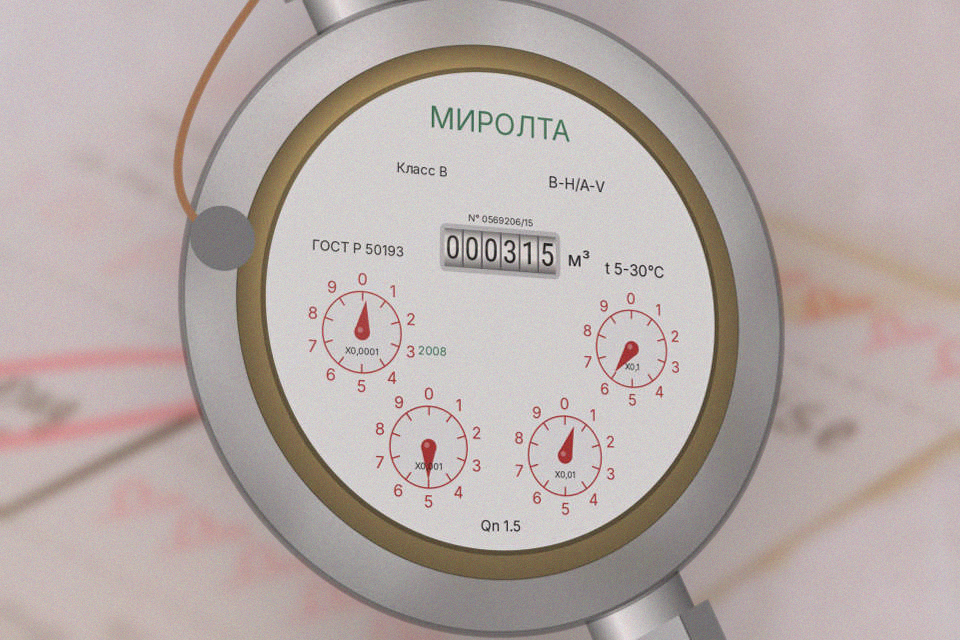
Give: 315.6050 m³
